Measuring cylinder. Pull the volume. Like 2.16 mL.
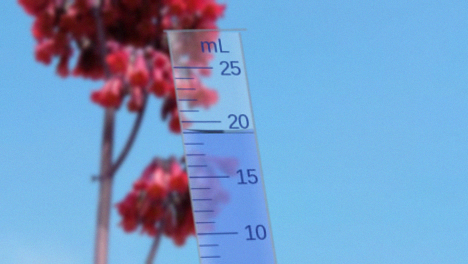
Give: 19 mL
